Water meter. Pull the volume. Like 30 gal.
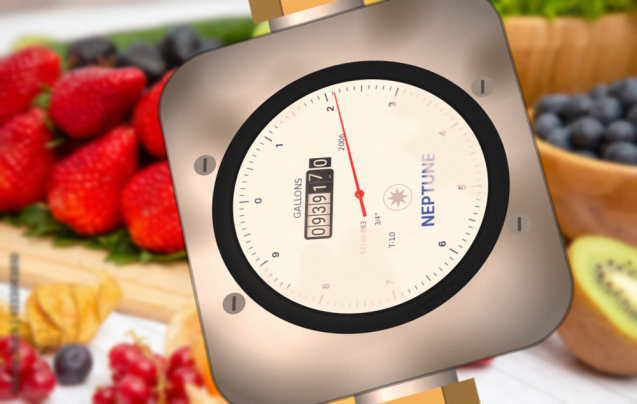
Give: 939172.1 gal
